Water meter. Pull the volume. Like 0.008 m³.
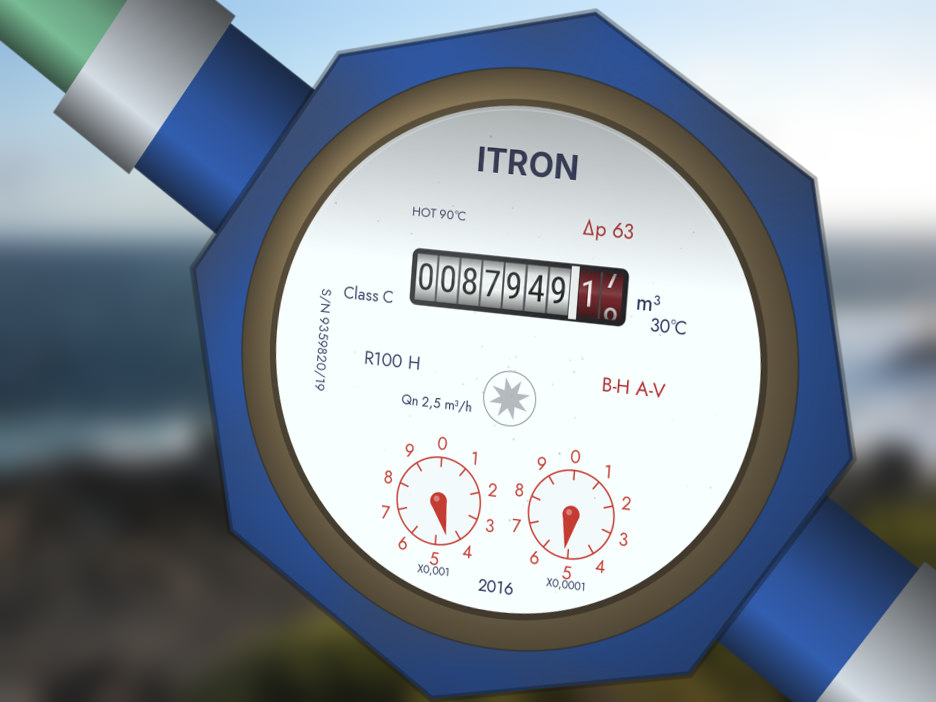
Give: 87949.1745 m³
